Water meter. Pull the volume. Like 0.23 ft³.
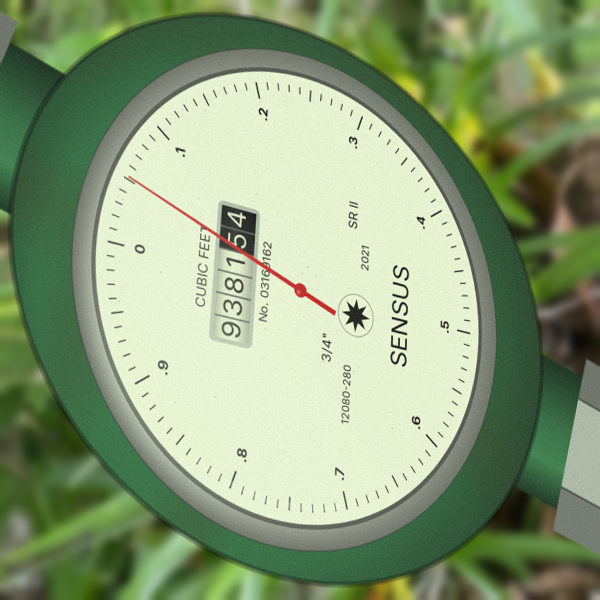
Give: 938154.05 ft³
